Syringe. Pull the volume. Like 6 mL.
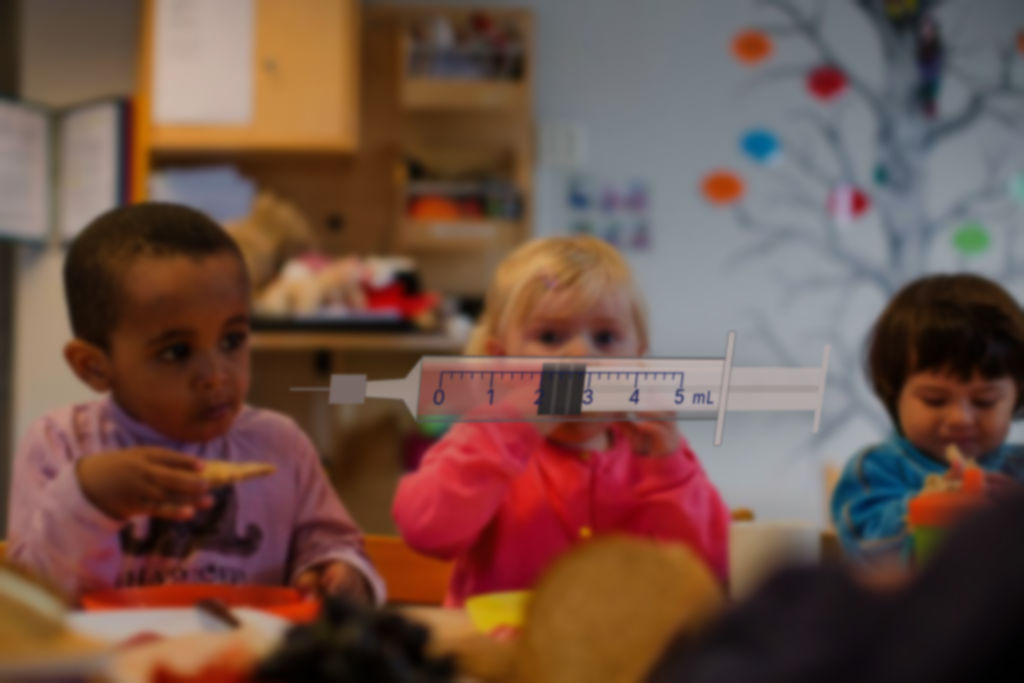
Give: 2 mL
